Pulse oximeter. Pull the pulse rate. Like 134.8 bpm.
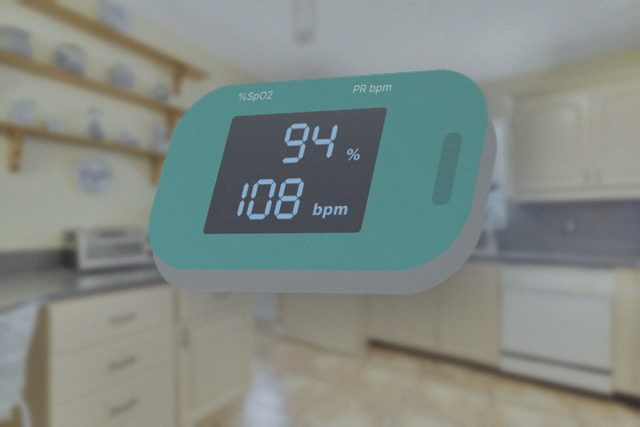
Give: 108 bpm
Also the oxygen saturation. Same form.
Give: 94 %
